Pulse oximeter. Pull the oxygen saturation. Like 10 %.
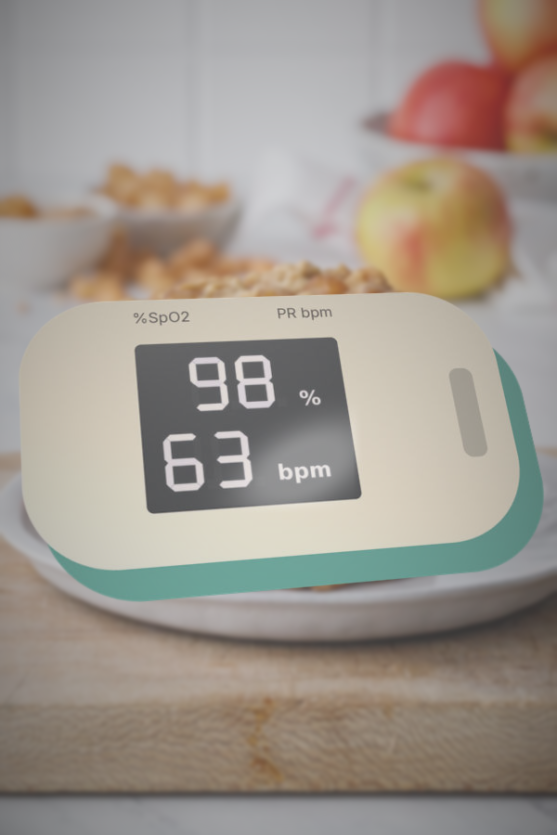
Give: 98 %
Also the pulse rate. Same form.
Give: 63 bpm
